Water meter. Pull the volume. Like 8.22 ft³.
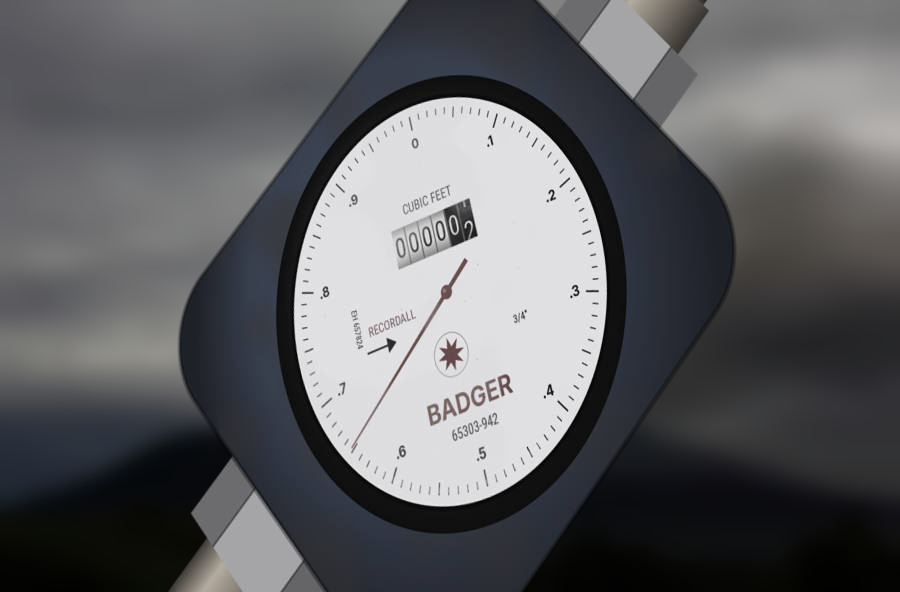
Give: 1.65 ft³
